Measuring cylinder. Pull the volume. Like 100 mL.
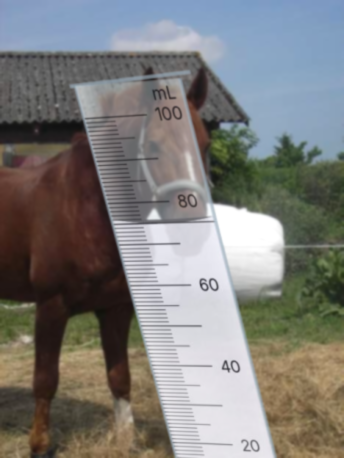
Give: 75 mL
